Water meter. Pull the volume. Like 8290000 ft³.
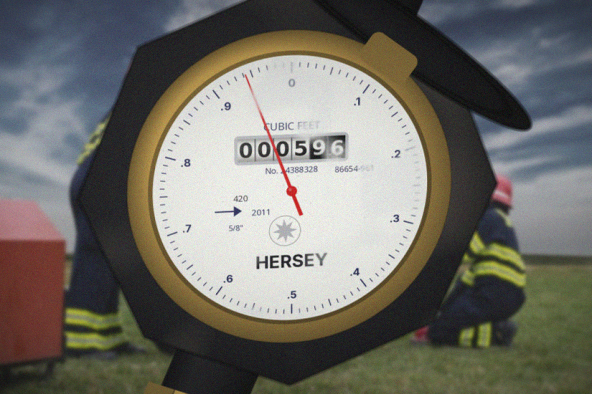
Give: 595.94 ft³
